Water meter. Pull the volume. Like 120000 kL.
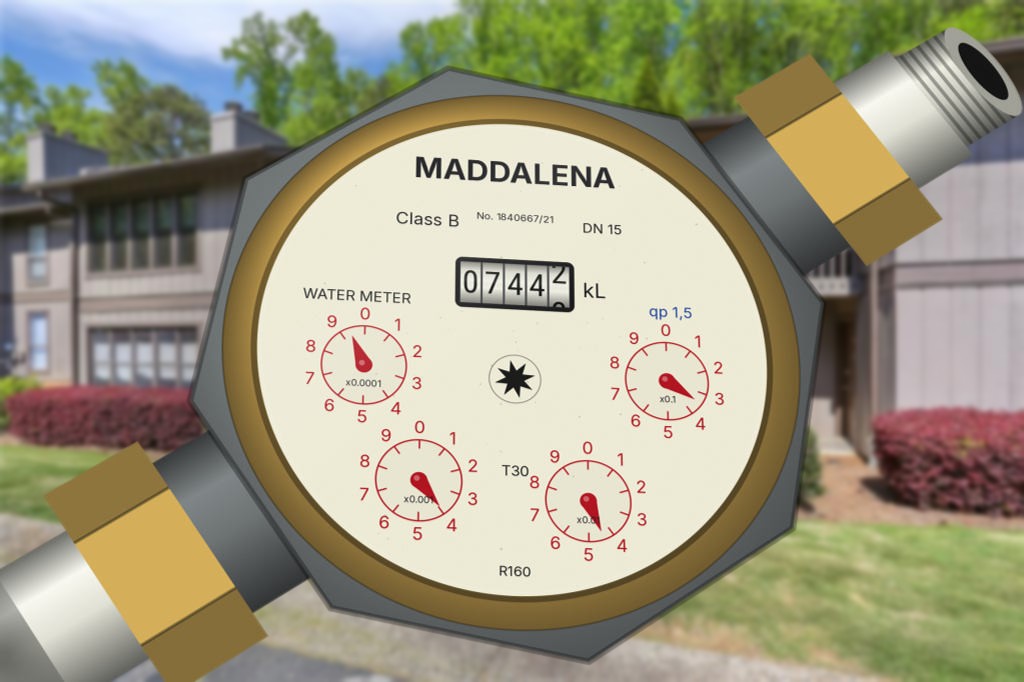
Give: 7442.3439 kL
